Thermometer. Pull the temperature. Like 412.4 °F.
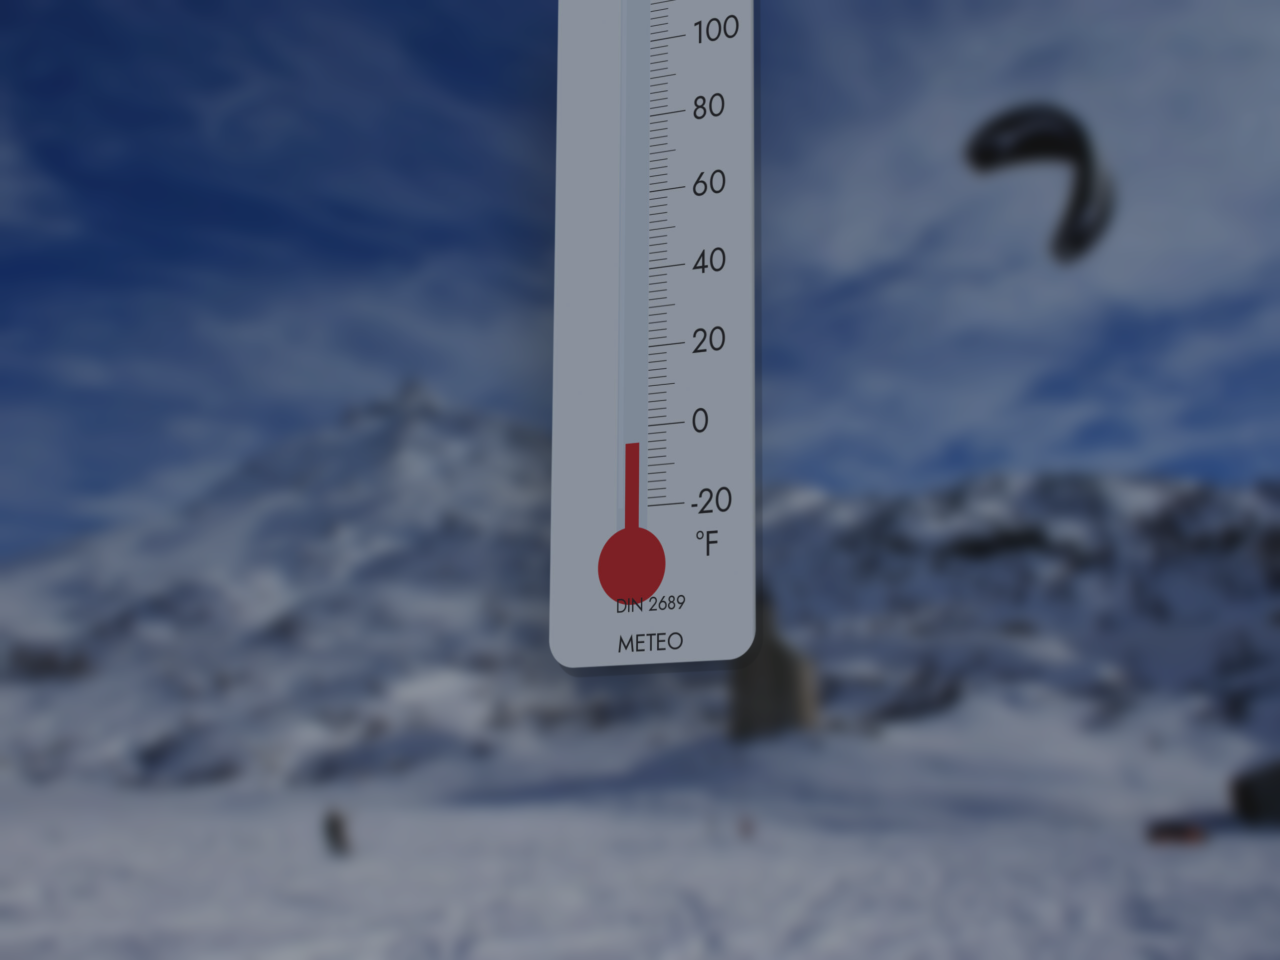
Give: -4 °F
